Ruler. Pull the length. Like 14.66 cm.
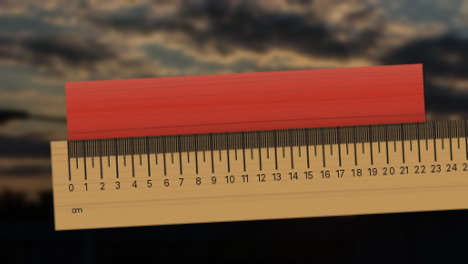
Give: 22.5 cm
